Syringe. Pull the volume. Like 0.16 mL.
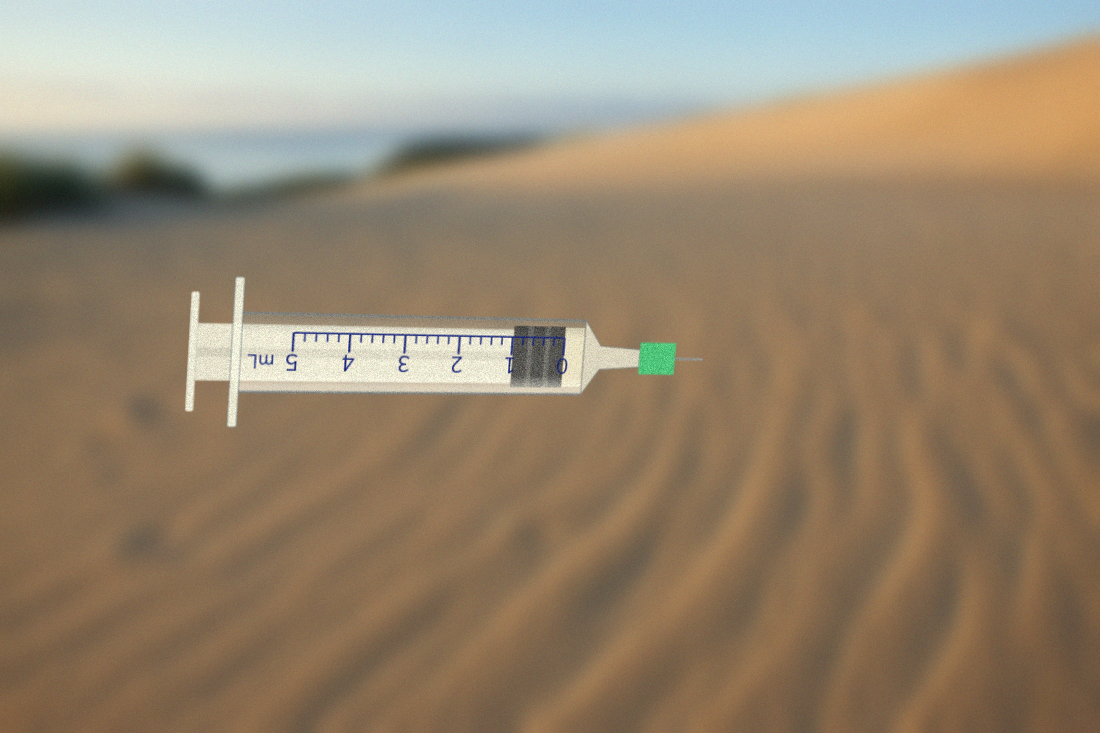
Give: 0 mL
